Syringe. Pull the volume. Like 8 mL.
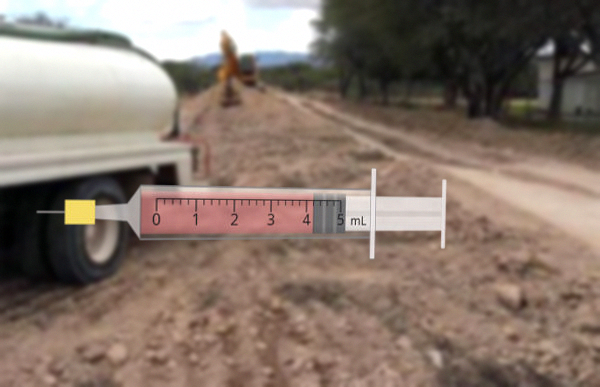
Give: 4.2 mL
